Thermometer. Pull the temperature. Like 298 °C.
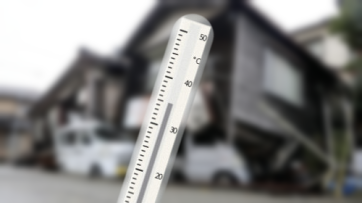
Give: 35 °C
